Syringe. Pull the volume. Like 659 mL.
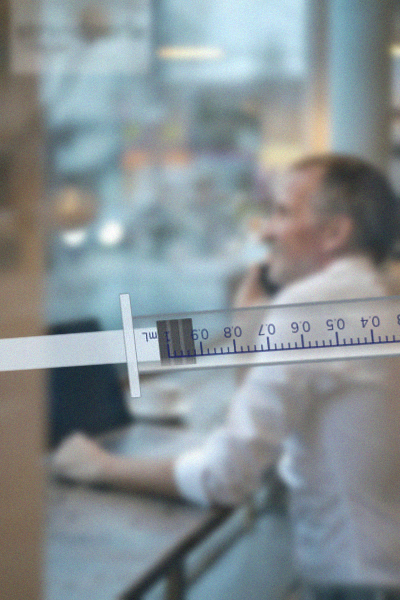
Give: 0.92 mL
